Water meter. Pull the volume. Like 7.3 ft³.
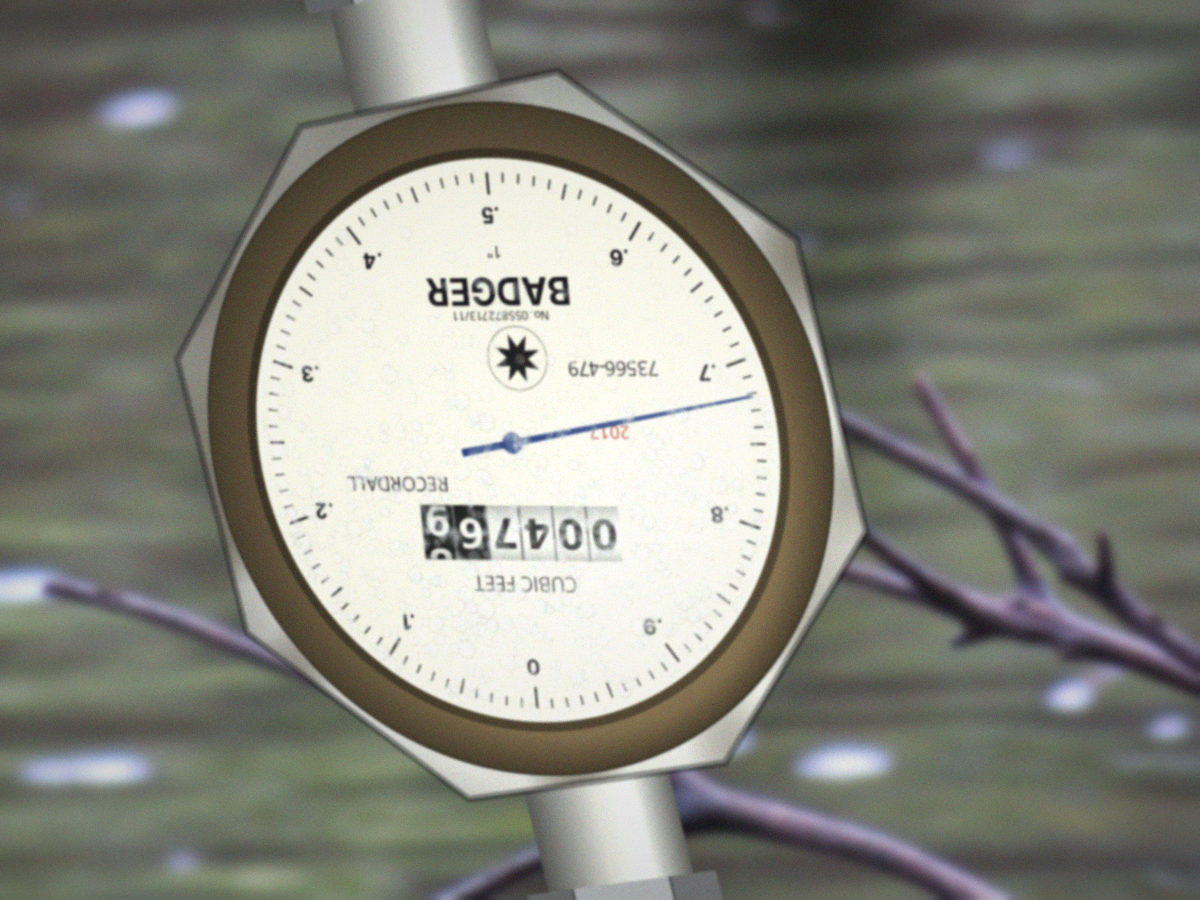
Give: 4768.72 ft³
